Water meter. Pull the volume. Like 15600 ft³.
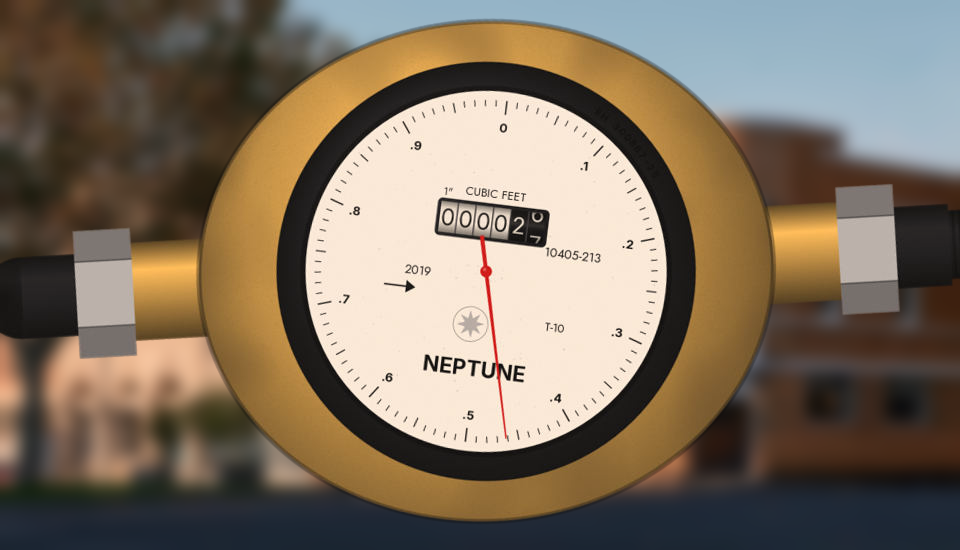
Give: 26.46 ft³
